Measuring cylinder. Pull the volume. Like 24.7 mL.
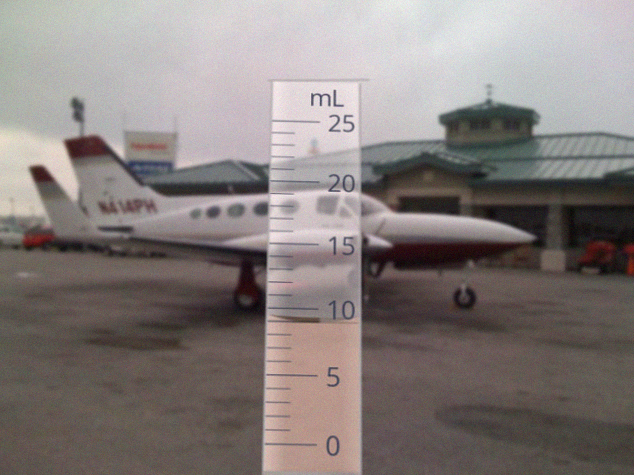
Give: 9 mL
